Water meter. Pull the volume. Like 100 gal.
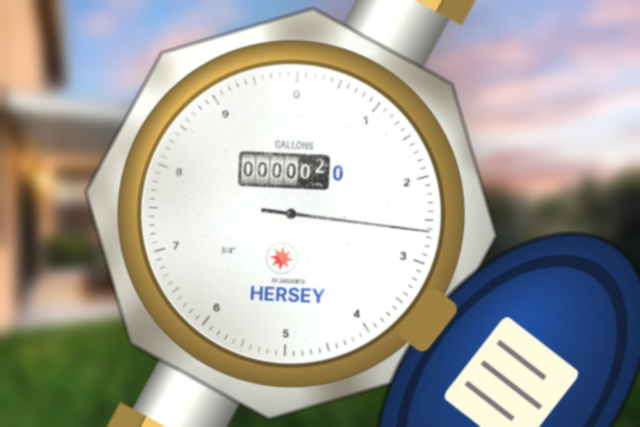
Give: 22.6 gal
